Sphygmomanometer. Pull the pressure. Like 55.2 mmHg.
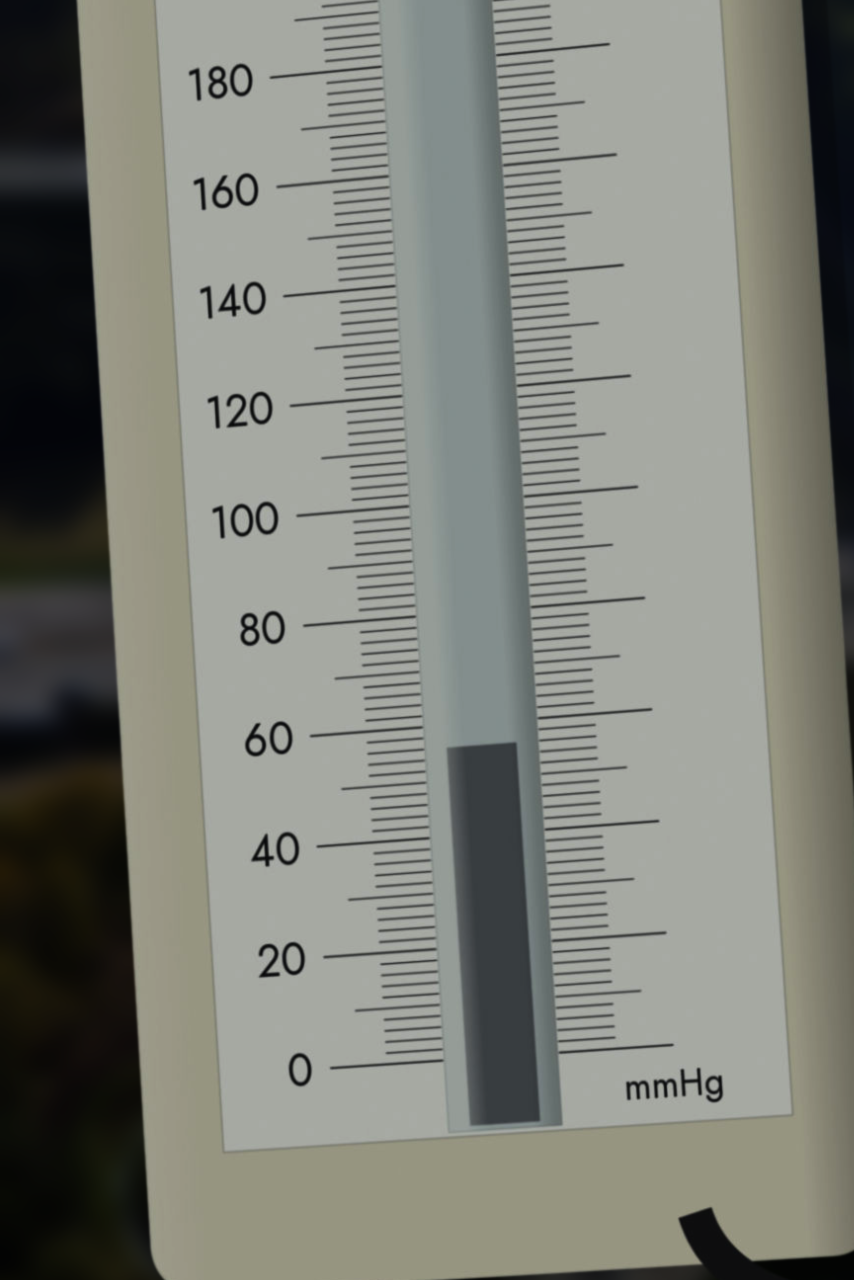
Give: 56 mmHg
